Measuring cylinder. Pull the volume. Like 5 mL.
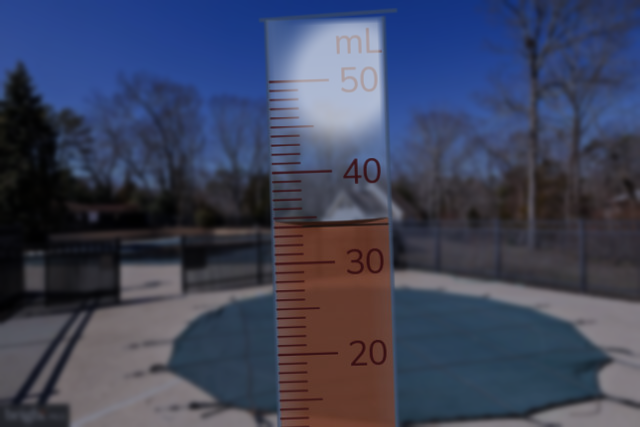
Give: 34 mL
